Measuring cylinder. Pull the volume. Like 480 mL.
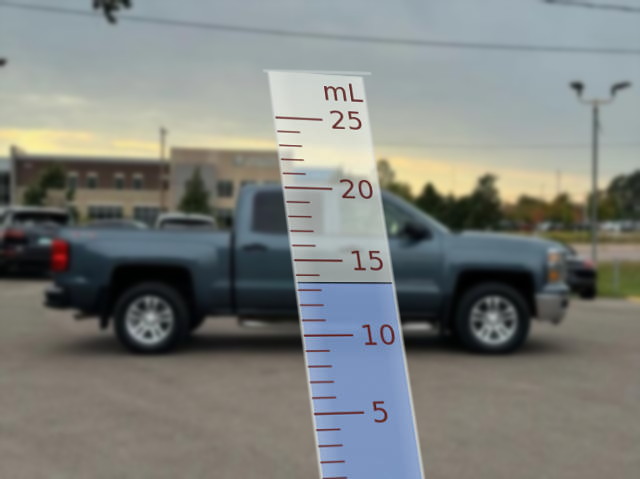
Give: 13.5 mL
